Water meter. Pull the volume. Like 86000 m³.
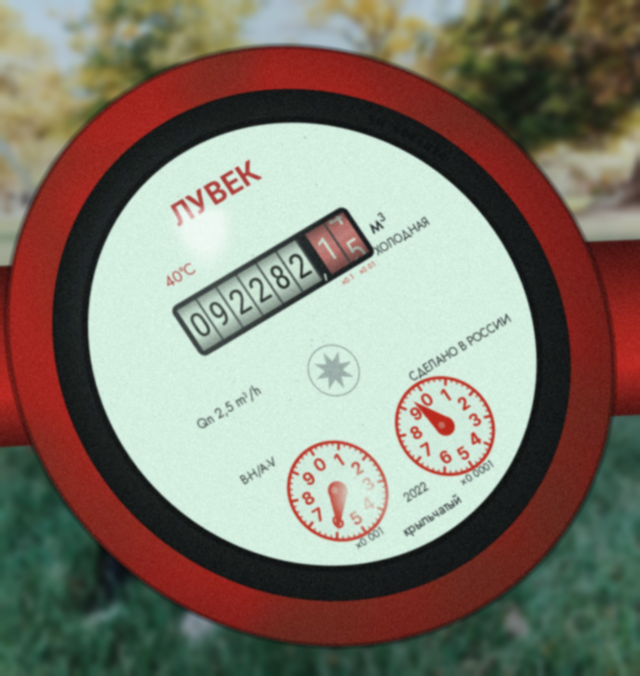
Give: 92282.1459 m³
